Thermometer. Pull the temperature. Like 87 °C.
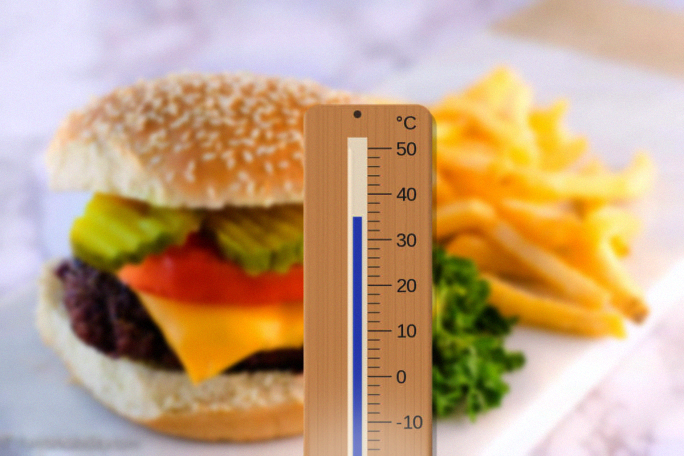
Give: 35 °C
